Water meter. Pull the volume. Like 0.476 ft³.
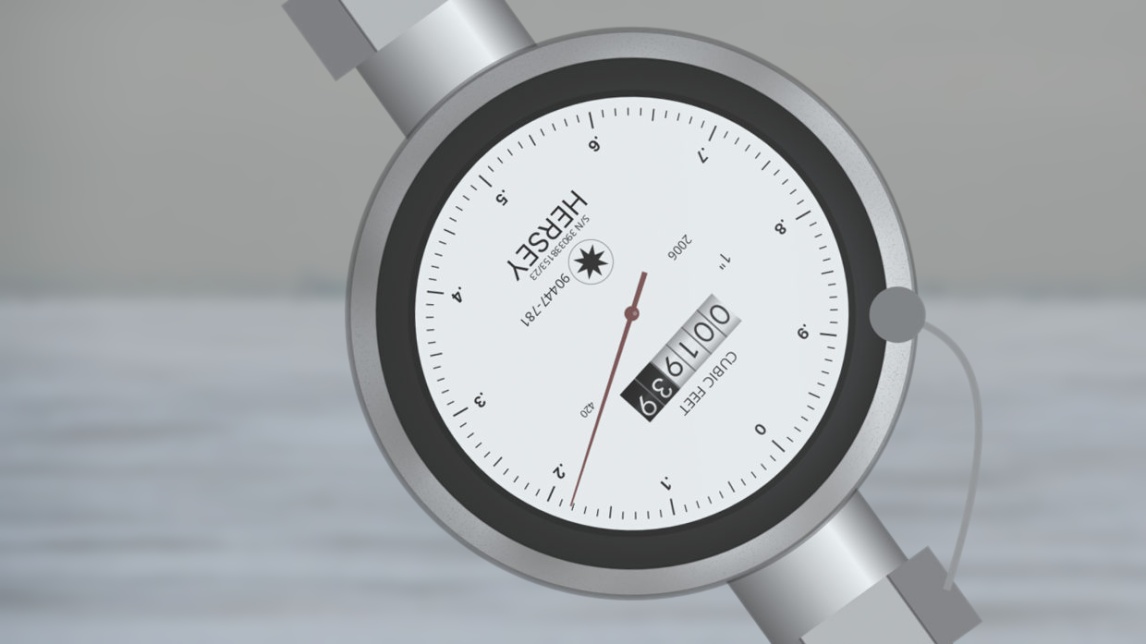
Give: 1939.18 ft³
